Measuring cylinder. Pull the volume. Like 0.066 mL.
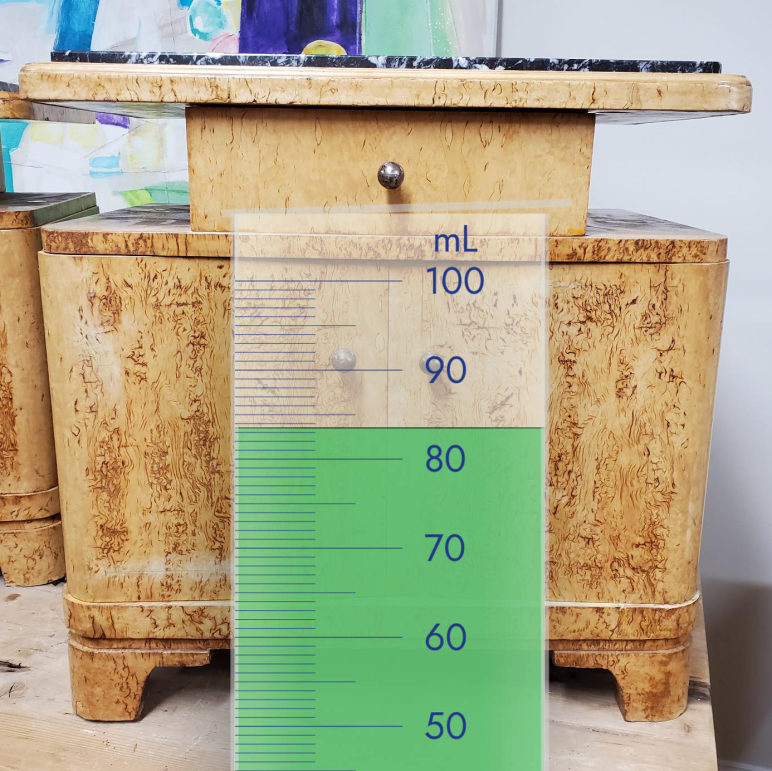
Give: 83.5 mL
